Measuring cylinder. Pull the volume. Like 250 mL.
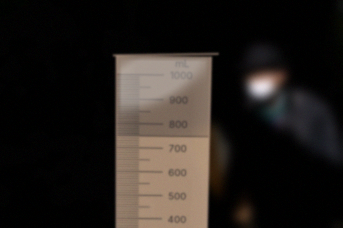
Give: 750 mL
